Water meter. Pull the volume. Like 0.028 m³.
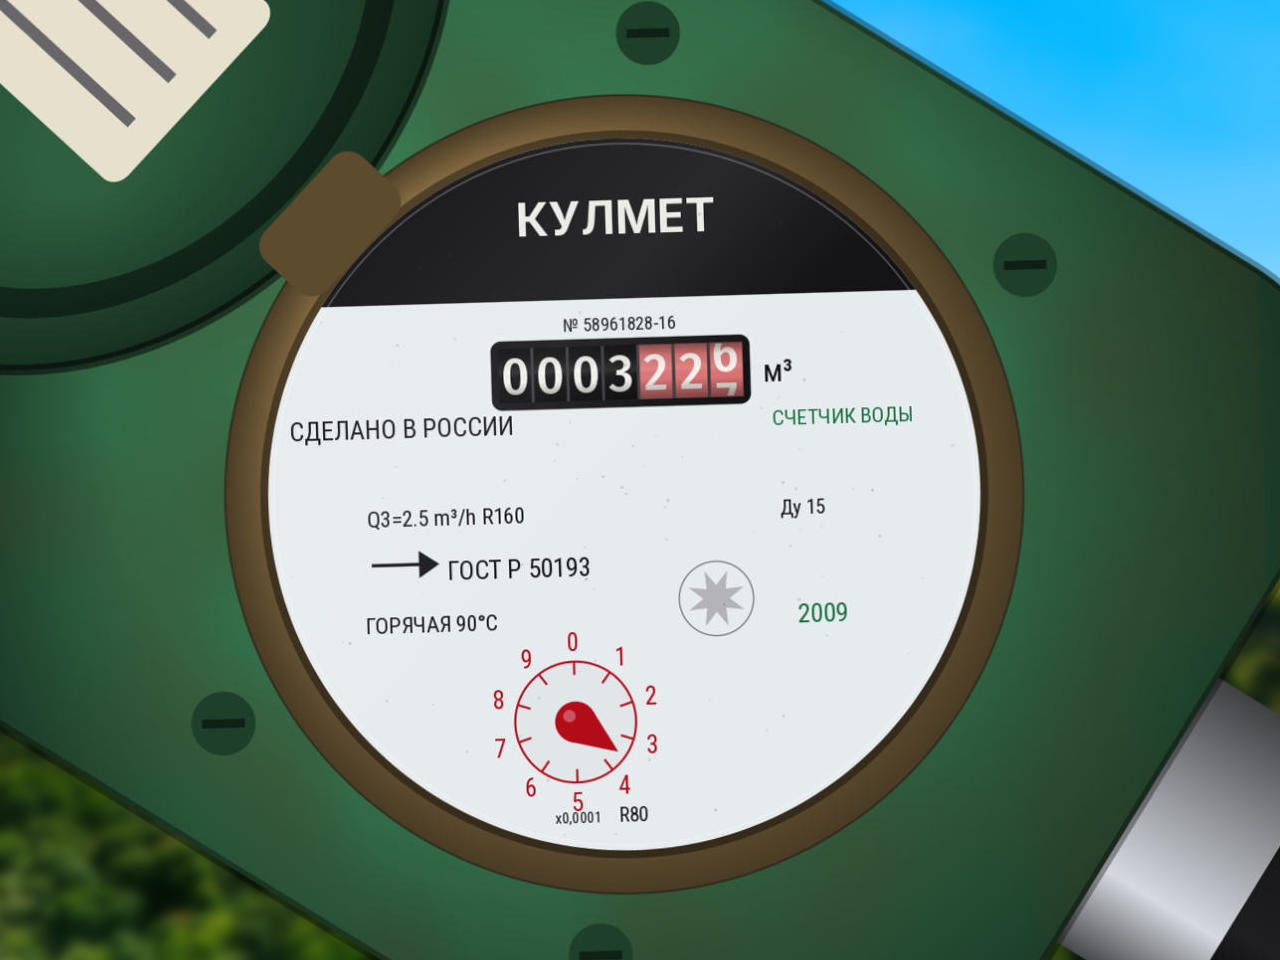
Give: 3.2263 m³
